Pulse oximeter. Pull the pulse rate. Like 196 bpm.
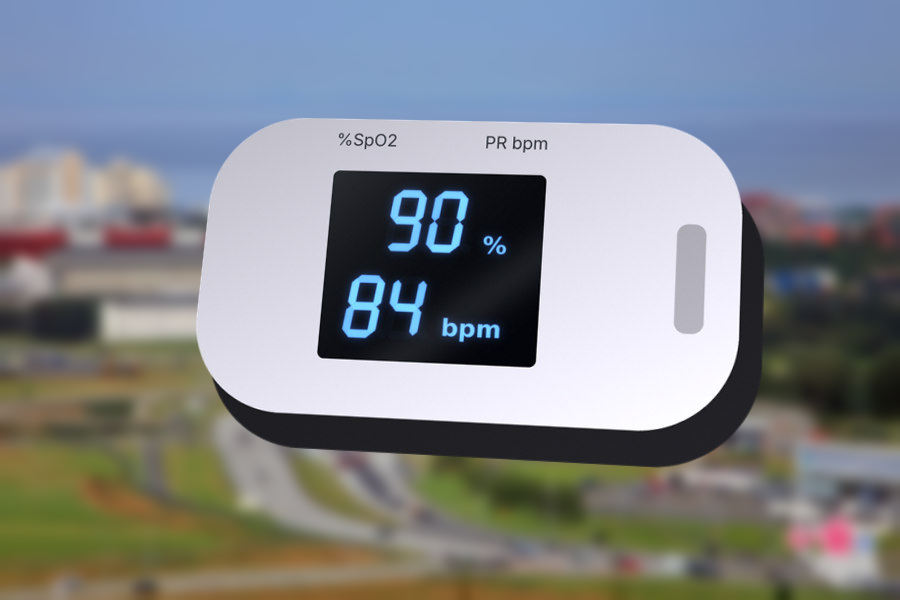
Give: 84 bpm
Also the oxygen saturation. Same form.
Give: 90 %
